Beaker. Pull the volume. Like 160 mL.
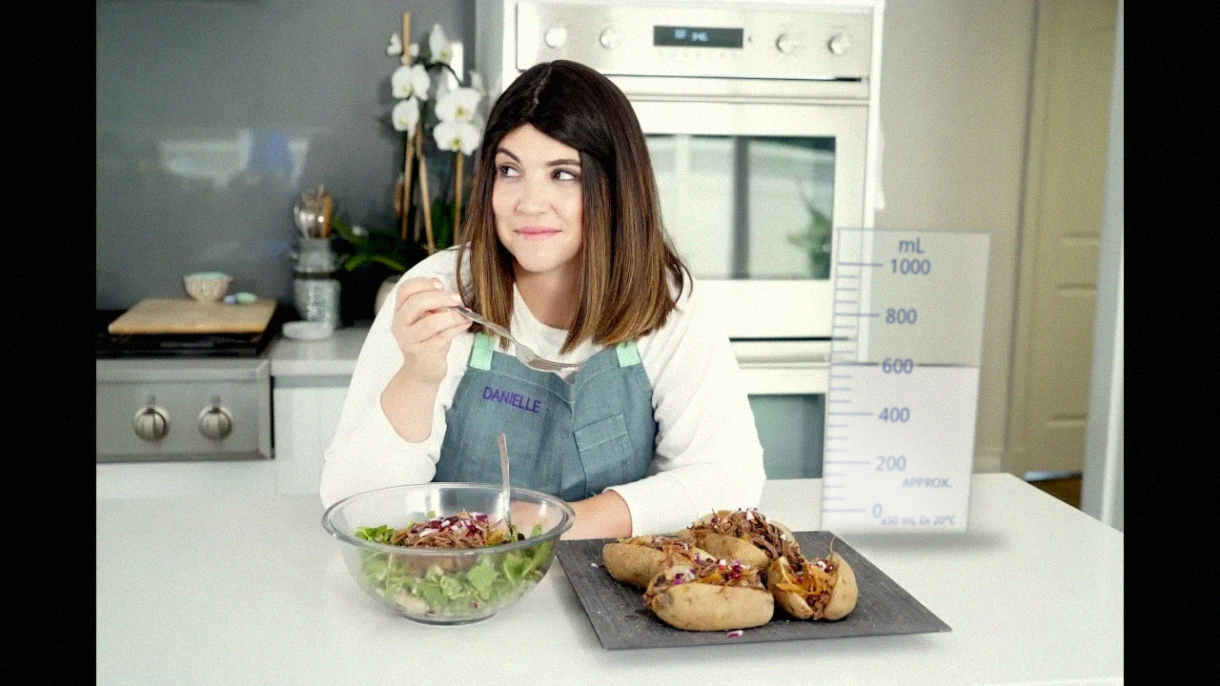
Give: 600 mL
